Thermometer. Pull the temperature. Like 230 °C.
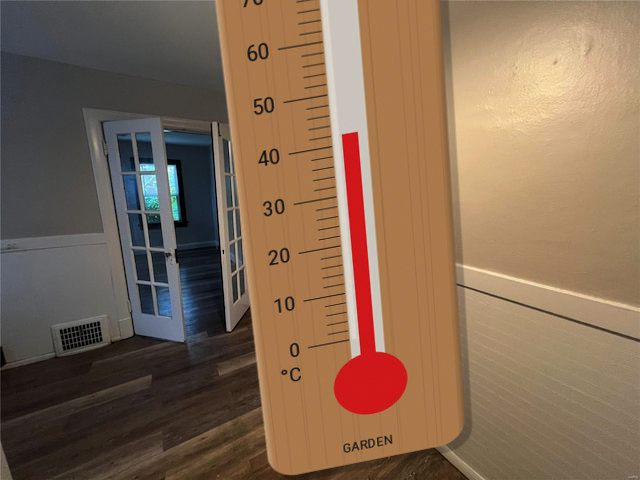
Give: 42 °C
